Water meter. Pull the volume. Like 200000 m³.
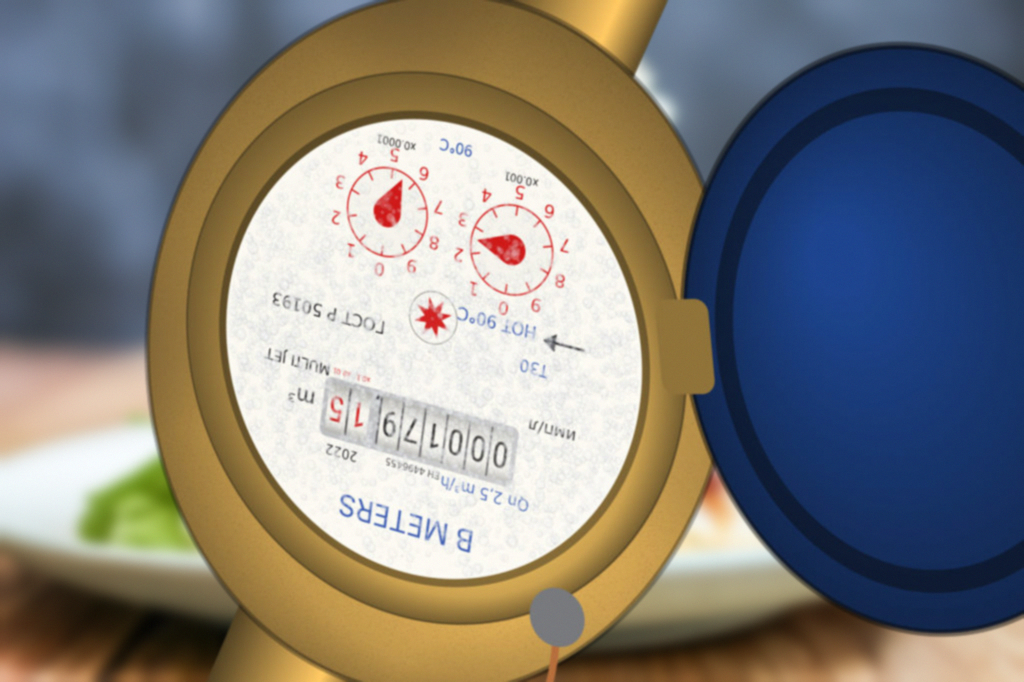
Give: 179.1525 m³
